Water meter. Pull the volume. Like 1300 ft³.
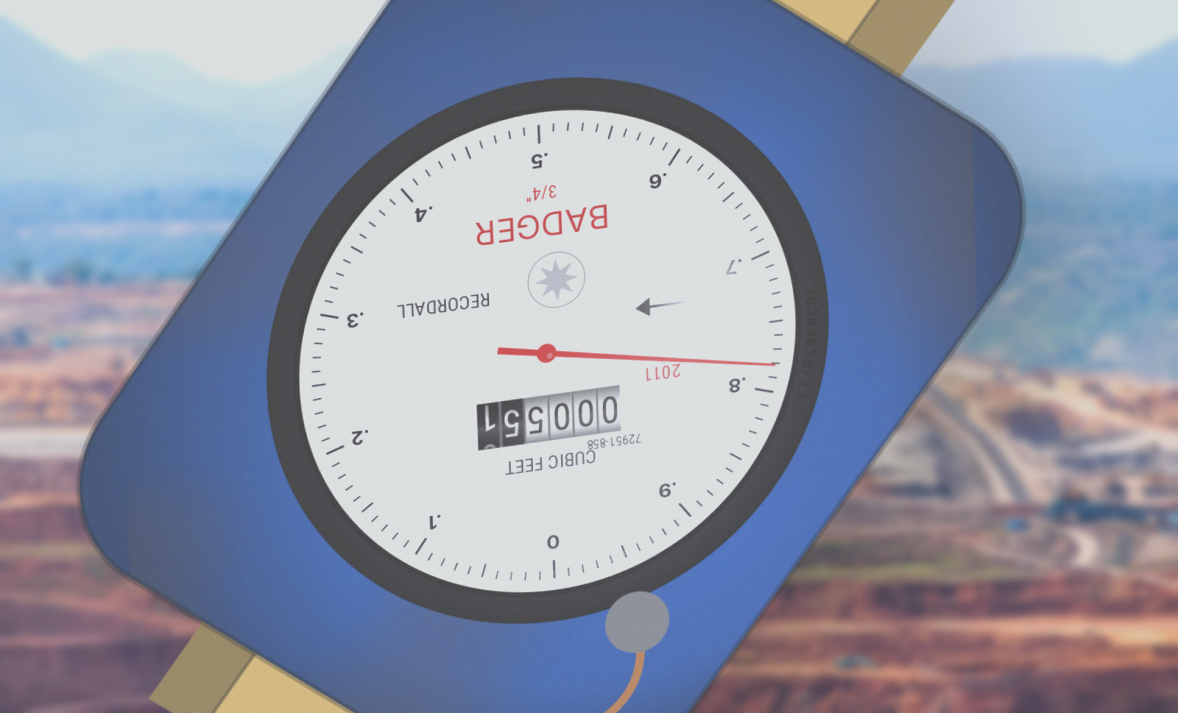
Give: 550.78 ft³
